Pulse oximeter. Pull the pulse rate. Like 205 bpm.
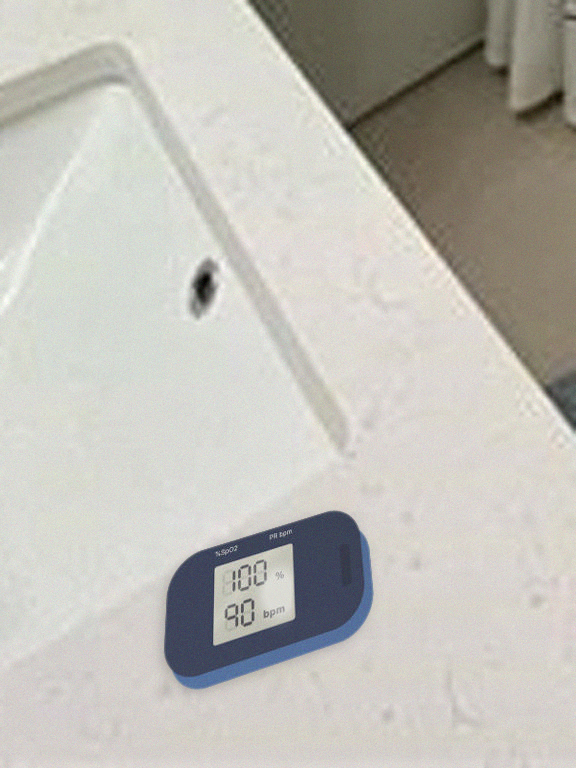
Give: 90 bpm
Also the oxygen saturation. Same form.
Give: 100 %
